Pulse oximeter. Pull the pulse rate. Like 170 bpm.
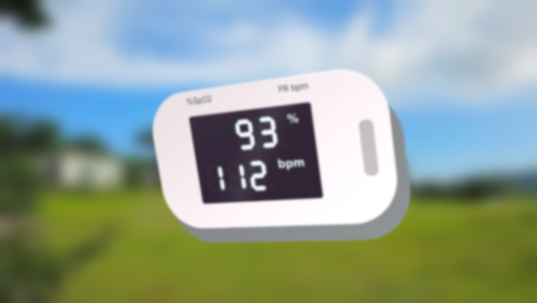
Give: 112 bpm
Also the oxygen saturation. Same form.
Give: 93 %
